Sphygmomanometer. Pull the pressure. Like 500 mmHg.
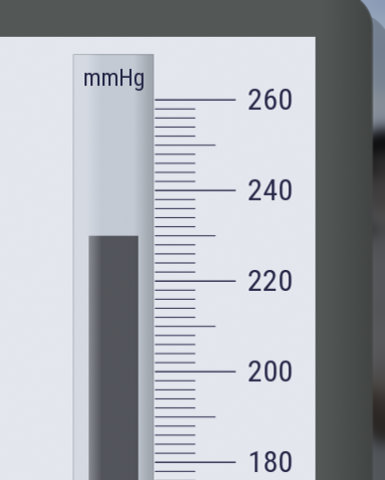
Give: 230 mmHg
